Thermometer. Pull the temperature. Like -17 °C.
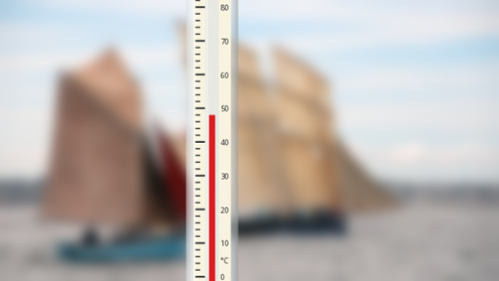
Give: 48 °C
